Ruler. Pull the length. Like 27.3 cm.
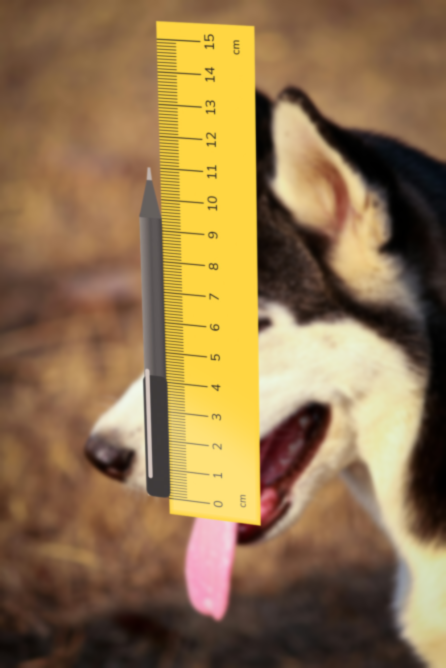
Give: 11 cm
